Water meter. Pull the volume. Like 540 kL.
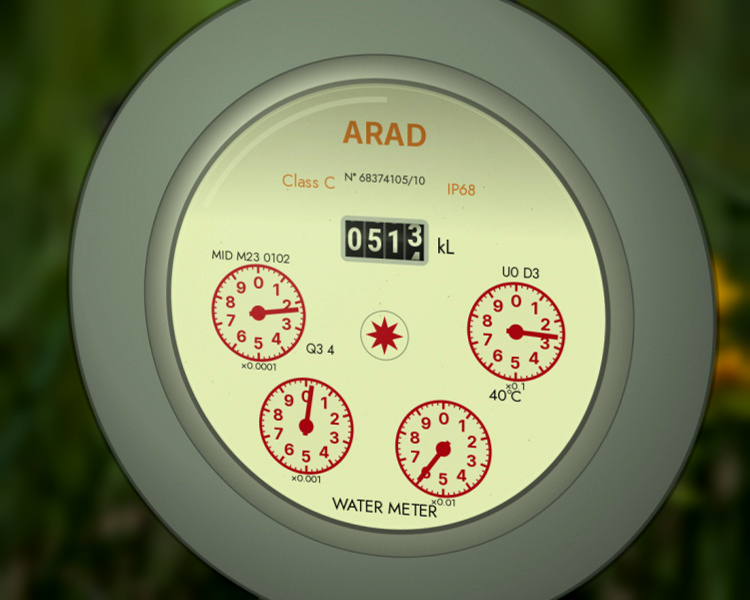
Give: 513.2602 kL
